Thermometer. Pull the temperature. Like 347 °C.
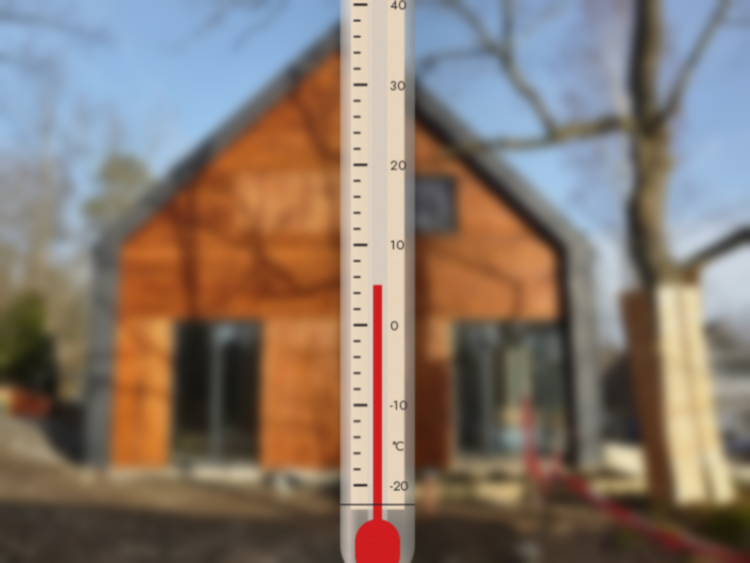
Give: 5 °C
